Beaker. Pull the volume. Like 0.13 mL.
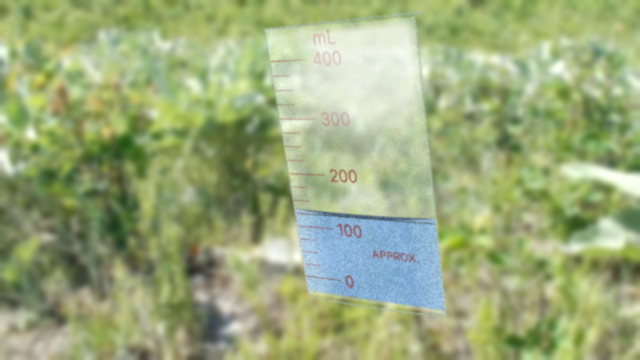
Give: 125 mL
